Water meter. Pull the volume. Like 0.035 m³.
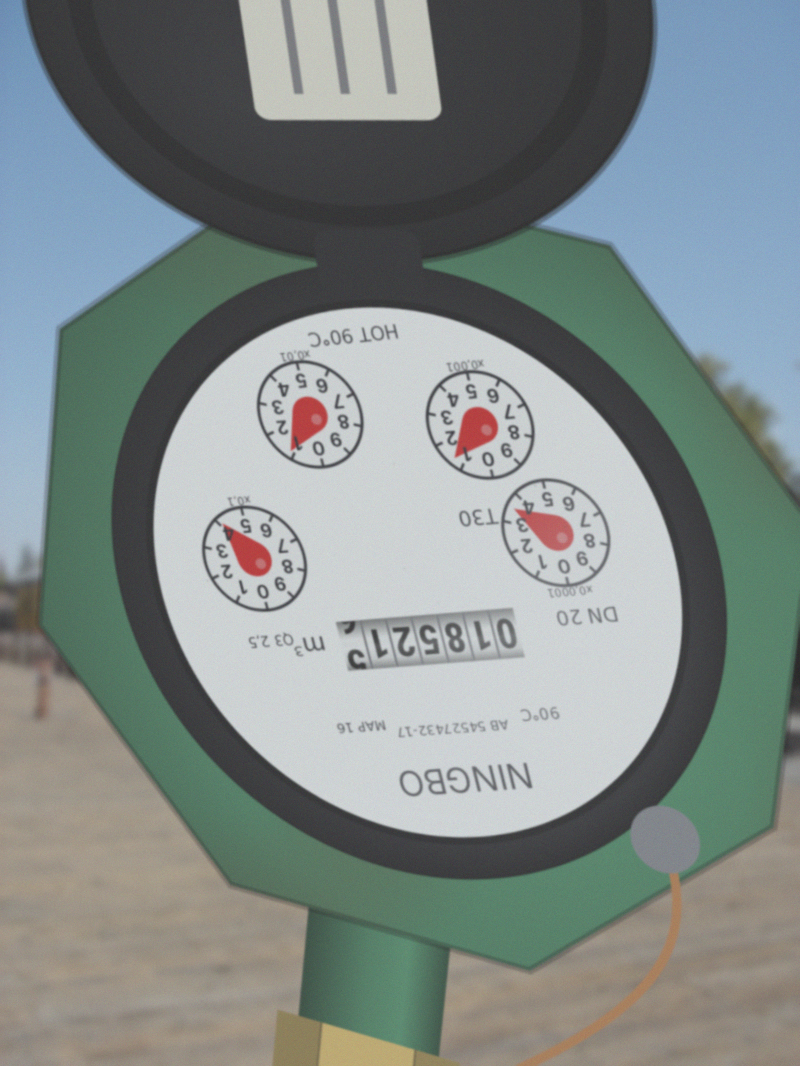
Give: 185215.4113 m³
